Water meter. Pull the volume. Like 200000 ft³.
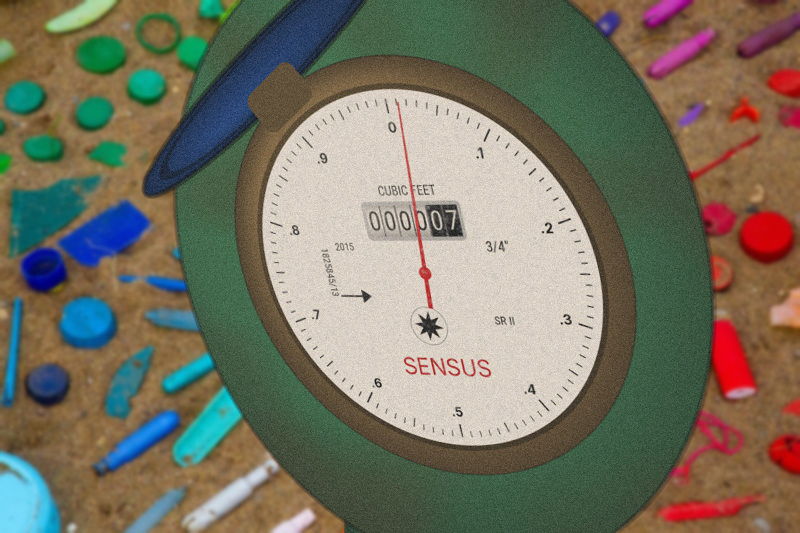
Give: 7.01 ft³
